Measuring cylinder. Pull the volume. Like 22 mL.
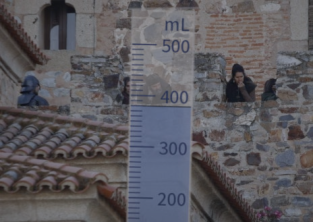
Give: 380 mL
